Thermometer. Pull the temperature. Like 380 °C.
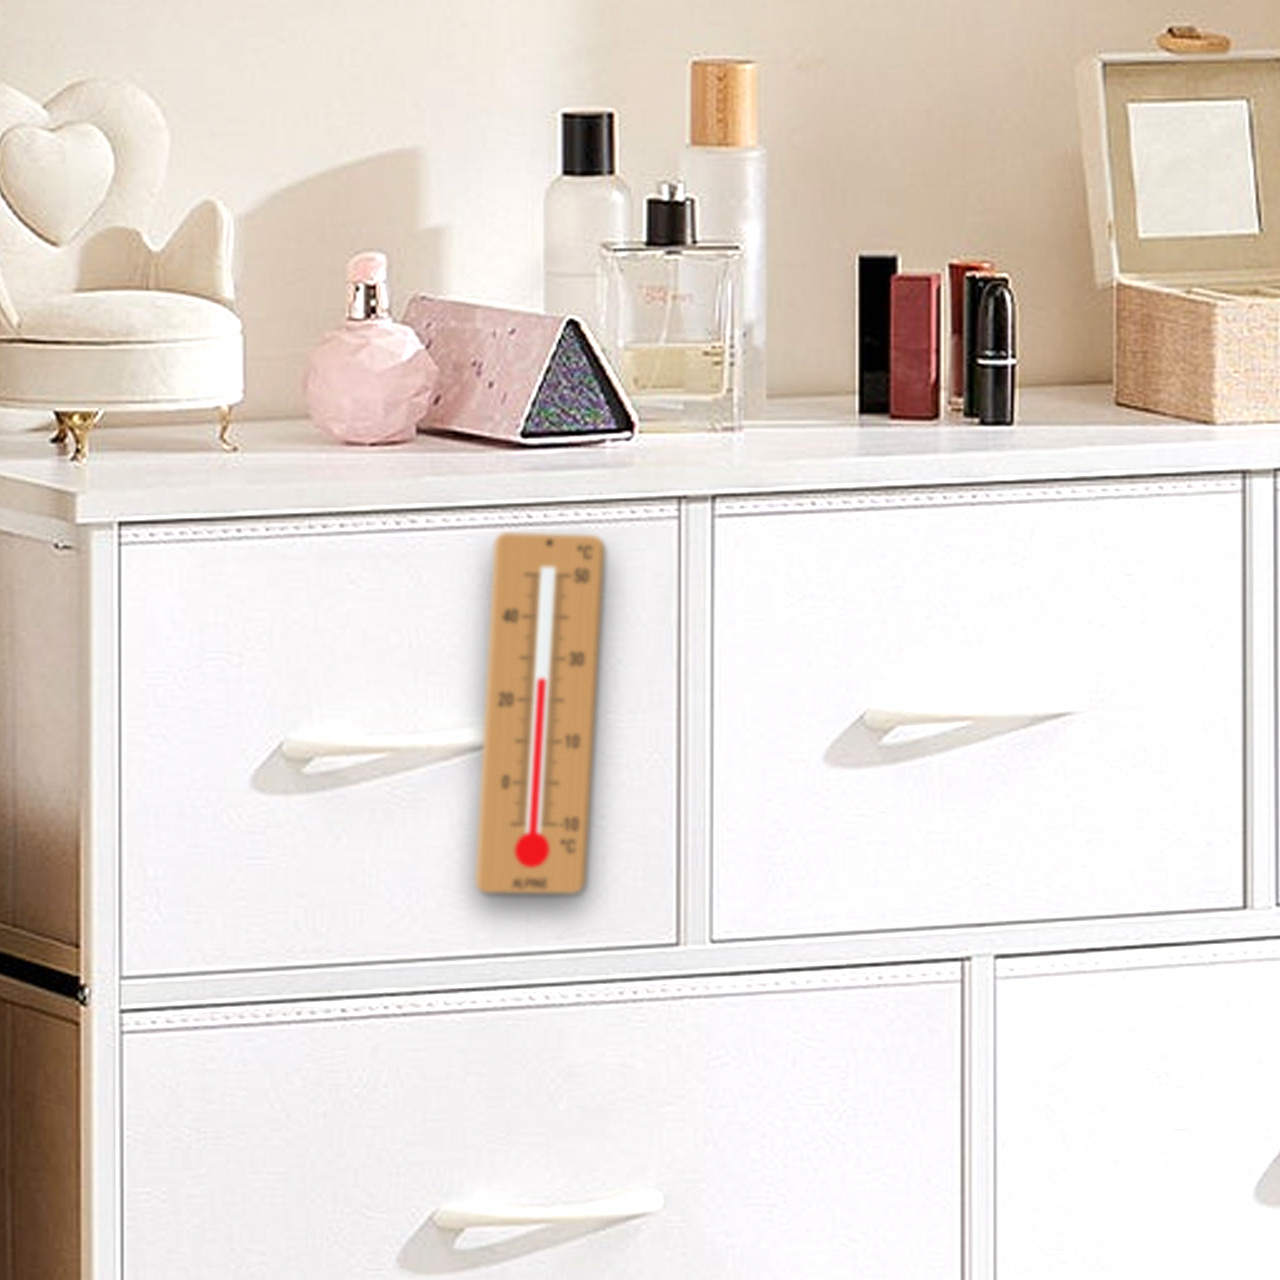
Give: 25 °C
